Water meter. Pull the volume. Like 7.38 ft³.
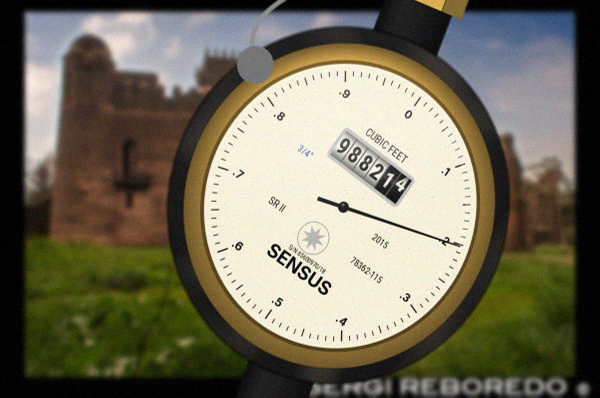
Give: 988214.20 ft³
